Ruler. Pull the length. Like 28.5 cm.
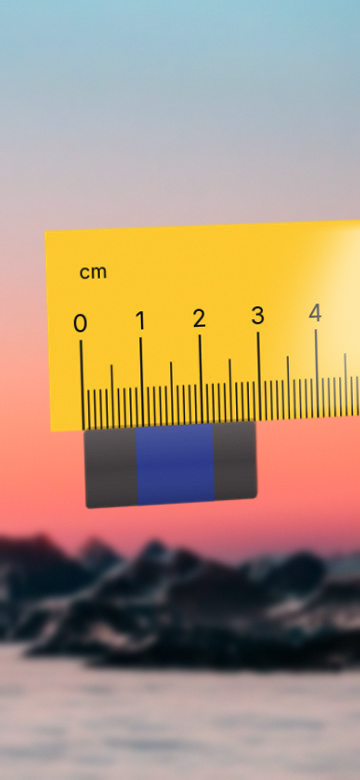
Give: 2.9 cm
